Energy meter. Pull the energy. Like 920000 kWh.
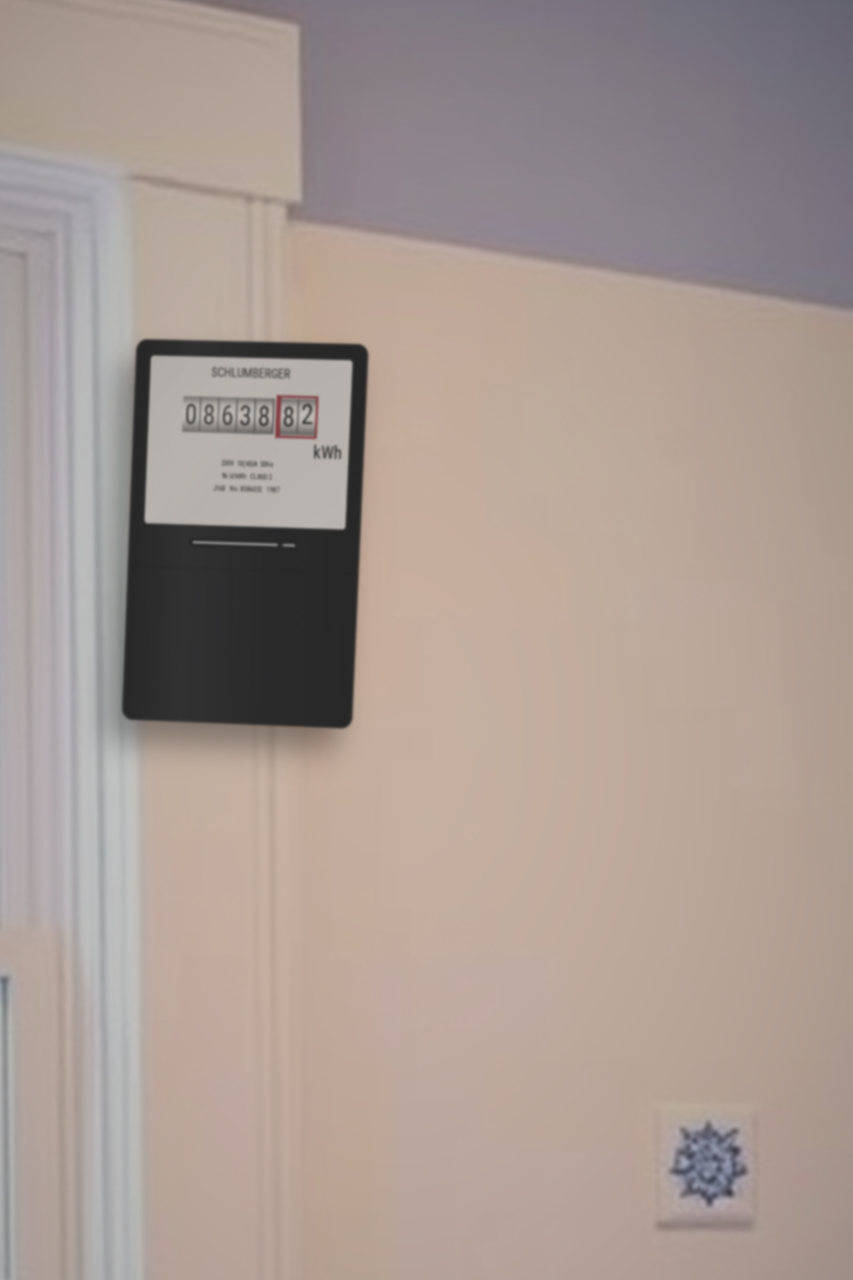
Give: 8638.82 kWh
